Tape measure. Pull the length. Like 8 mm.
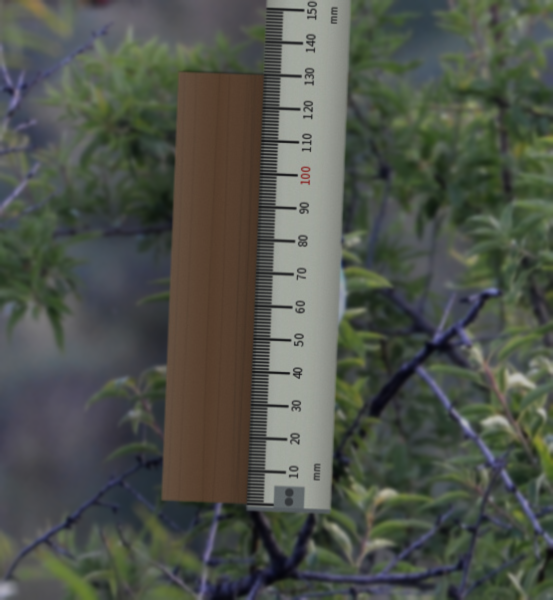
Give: 130 mm
